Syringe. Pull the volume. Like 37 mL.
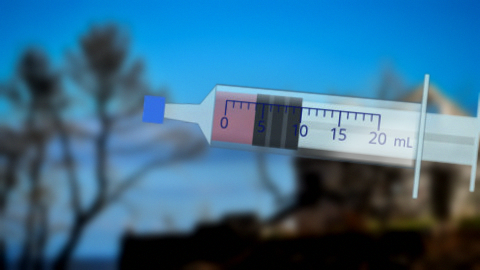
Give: 4 mL
